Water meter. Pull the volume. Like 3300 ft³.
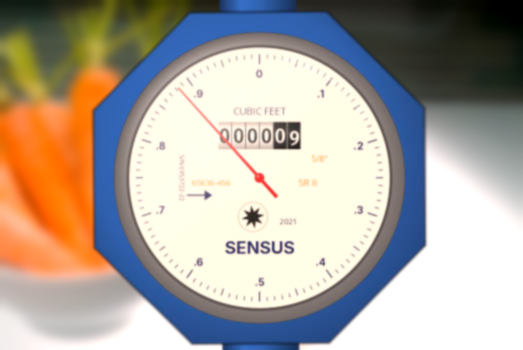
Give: 8.88 ft³
